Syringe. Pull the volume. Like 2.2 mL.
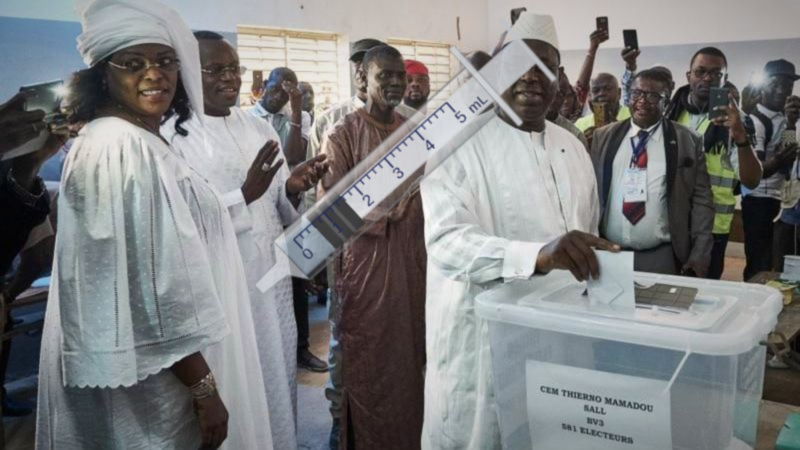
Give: 0.6 mL
